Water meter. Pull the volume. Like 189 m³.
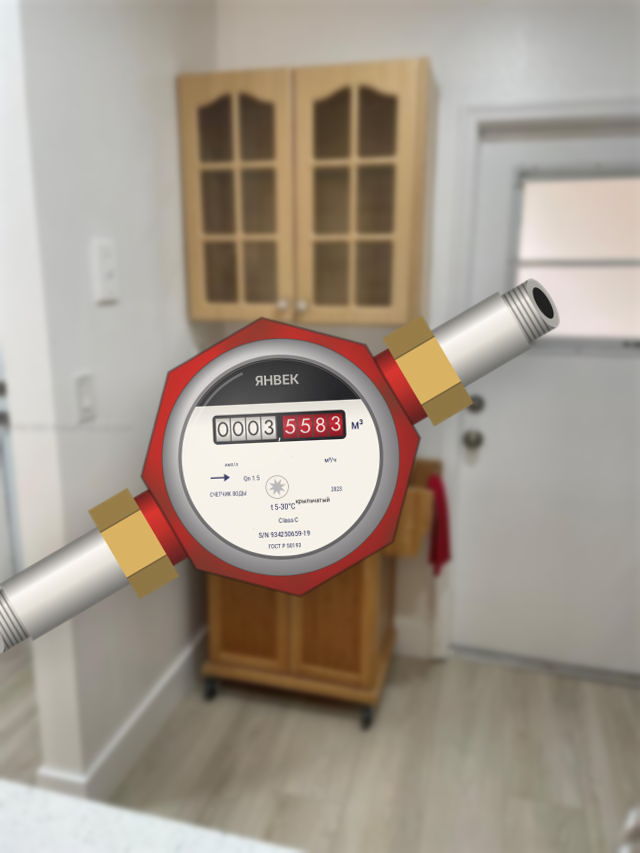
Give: 3.5583 m³
